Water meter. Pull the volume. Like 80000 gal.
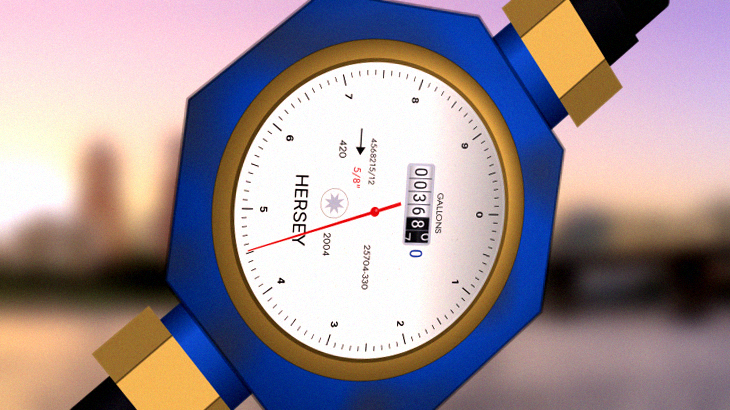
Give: 36864.5 gal
